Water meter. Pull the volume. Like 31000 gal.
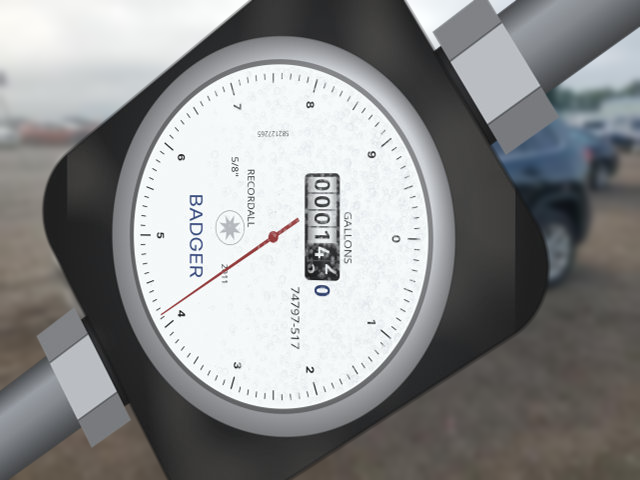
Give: 1424.1 gal
